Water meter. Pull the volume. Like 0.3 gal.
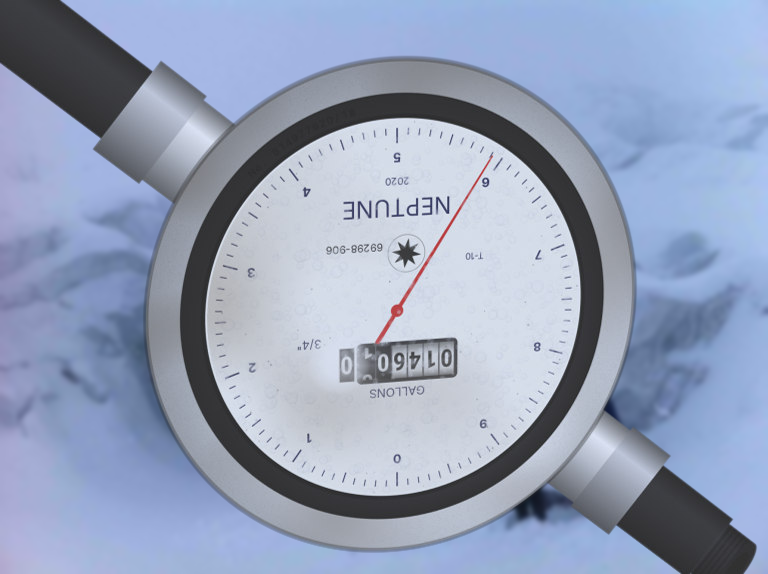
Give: 146005.9 gal
